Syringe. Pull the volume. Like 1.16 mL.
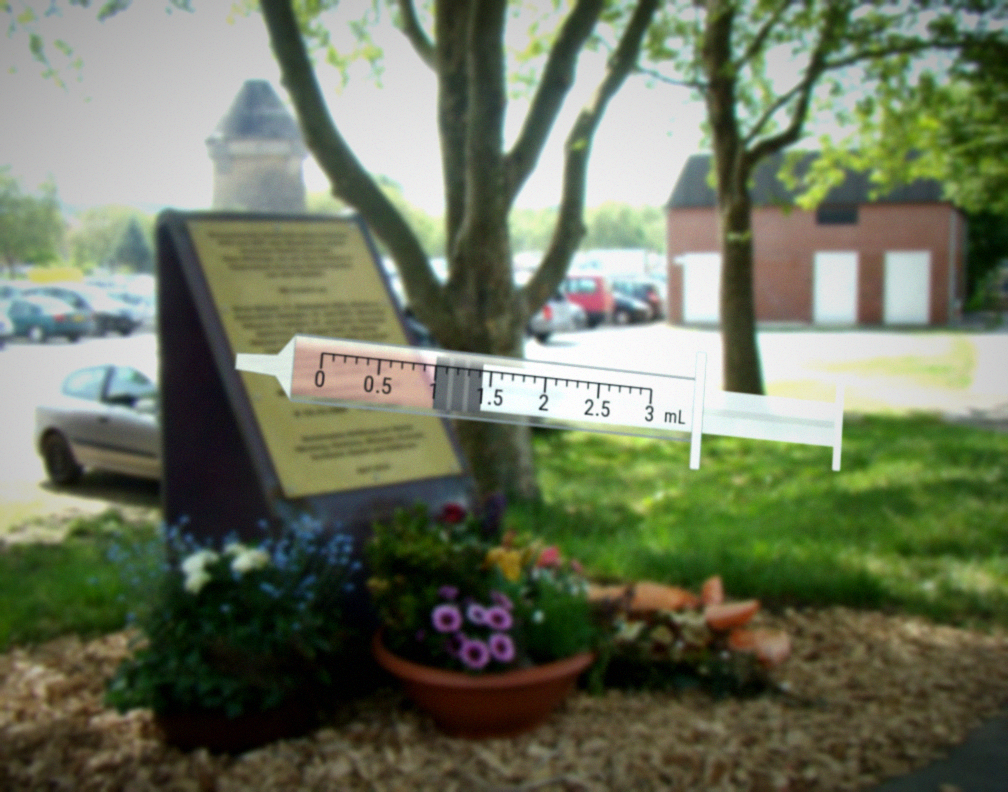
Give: 1 mL
